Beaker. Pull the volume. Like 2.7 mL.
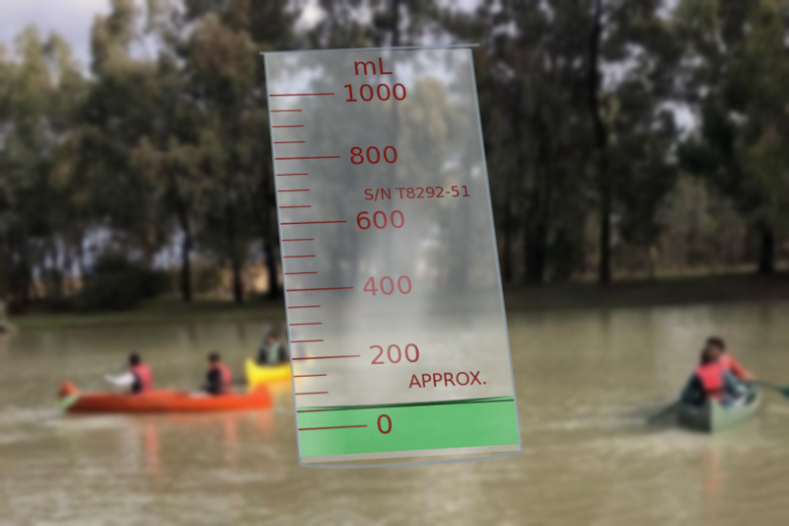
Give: 50 mL
